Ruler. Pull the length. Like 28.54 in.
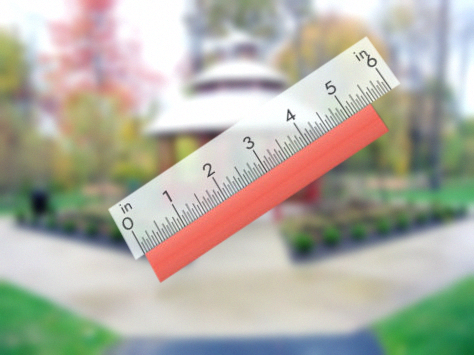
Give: 5.5 in
